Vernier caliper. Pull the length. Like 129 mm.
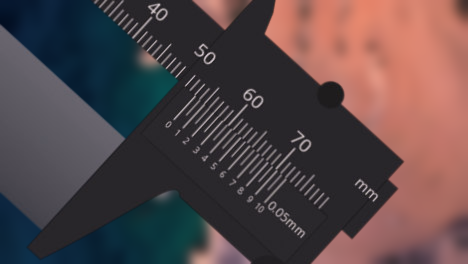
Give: 53.2 mm
